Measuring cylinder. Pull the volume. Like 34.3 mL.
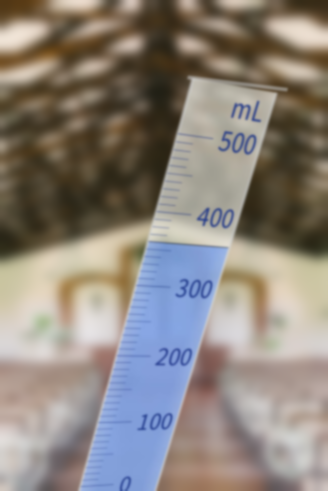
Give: 360 mL
